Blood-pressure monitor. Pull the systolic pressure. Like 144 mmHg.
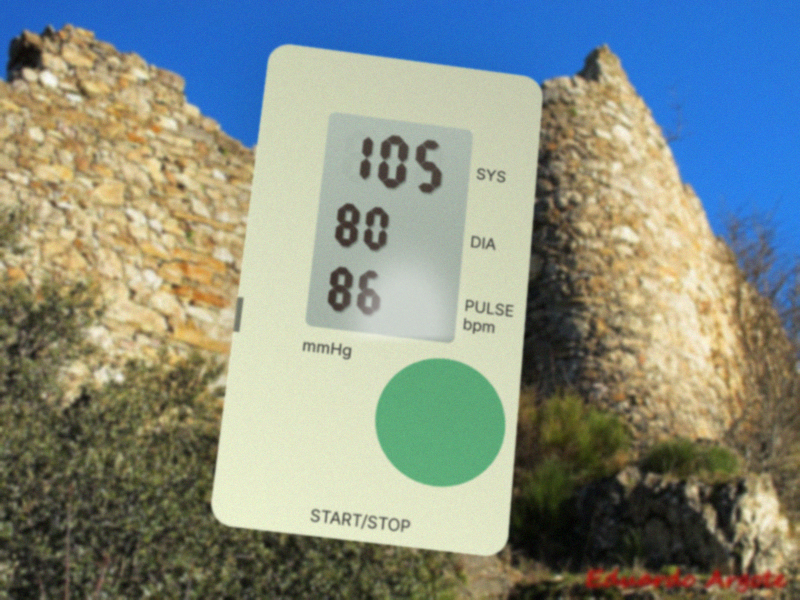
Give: 105 mmHg
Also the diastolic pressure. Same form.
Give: 80 mmHg
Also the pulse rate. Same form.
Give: 86 bpm
